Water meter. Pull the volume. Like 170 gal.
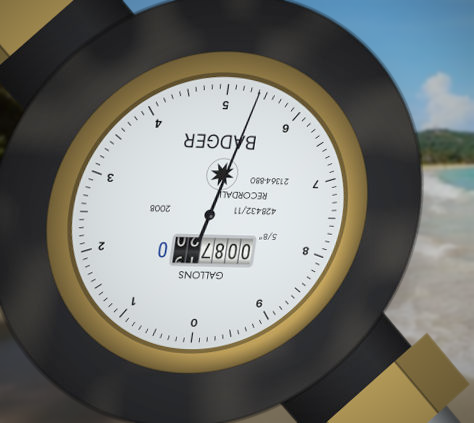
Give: 87195.4 gal
